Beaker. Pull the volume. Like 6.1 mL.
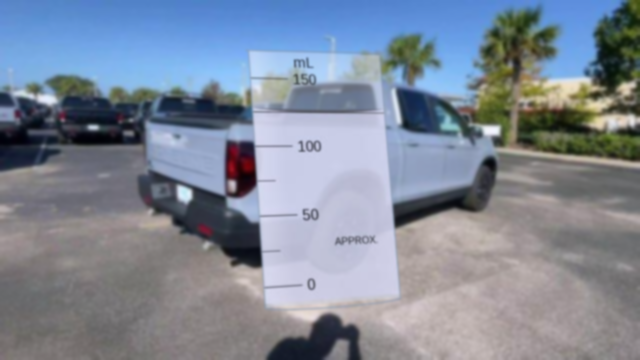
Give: 125 mL
